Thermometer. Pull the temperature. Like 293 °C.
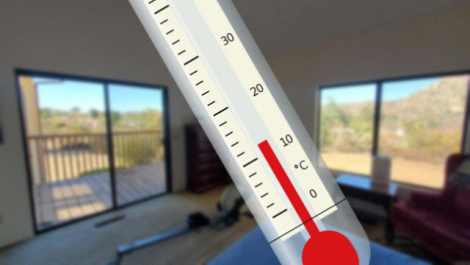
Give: 12 °C
